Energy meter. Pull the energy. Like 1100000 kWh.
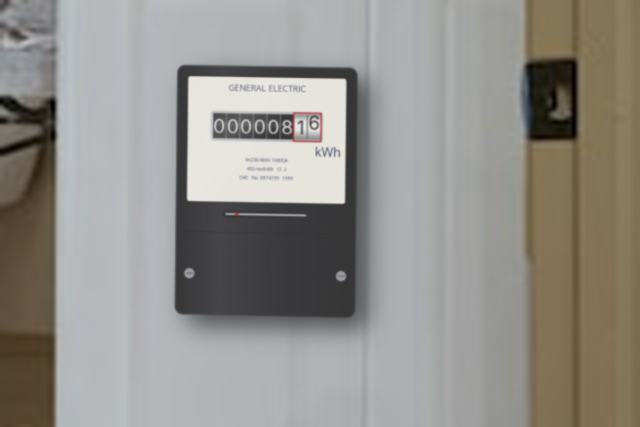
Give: 8.16 kWh
